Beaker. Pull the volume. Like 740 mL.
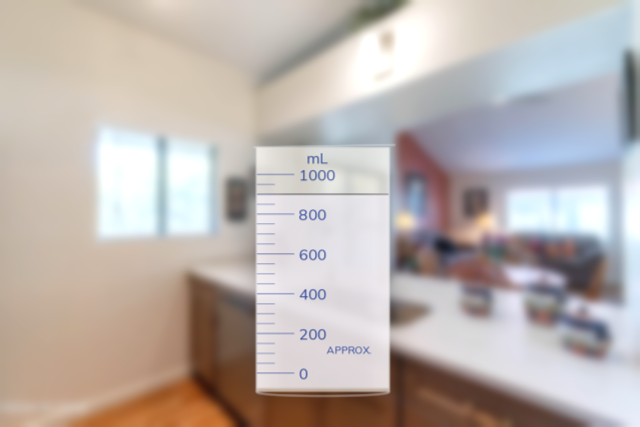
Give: 900 mL
